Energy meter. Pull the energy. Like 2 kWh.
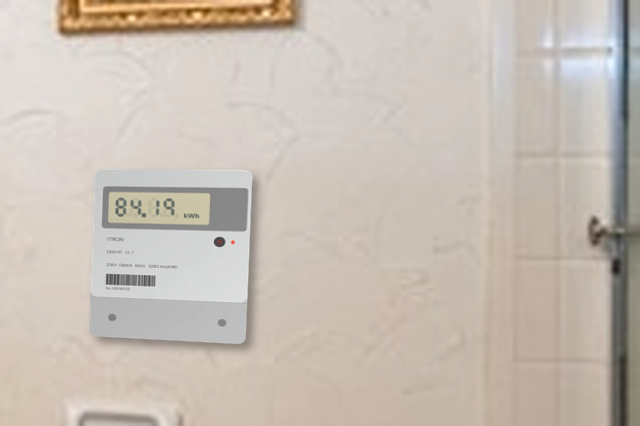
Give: 84.19 kWh
